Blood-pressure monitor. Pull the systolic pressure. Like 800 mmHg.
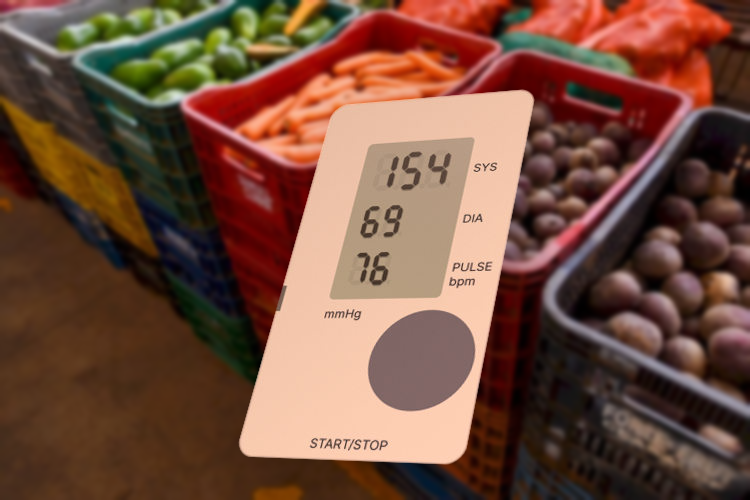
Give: 154 mmHg
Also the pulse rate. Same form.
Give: 76 bpm
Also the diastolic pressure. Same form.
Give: 69 mmHg
